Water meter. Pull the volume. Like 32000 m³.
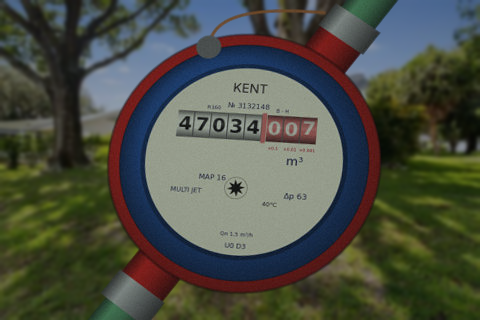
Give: 47034.007 m³
